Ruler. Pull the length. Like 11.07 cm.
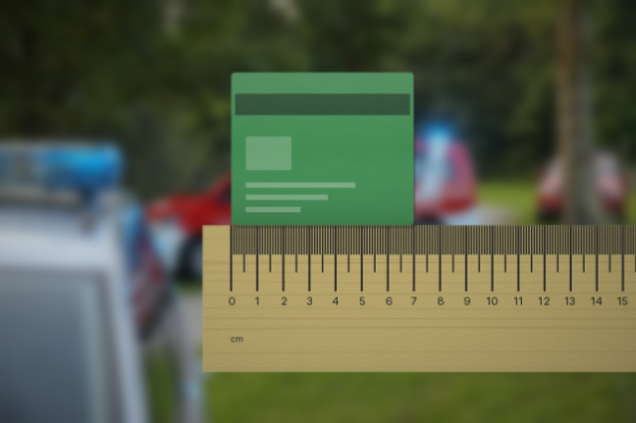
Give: 7 cm
